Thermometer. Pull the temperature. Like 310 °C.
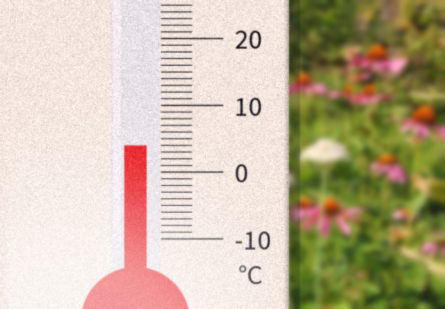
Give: 4 °C
